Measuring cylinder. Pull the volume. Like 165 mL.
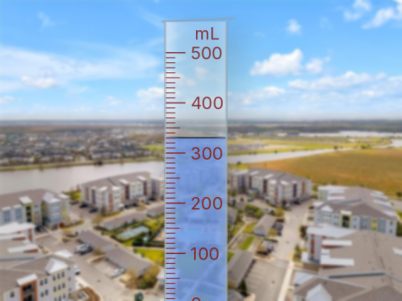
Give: 330 mL
